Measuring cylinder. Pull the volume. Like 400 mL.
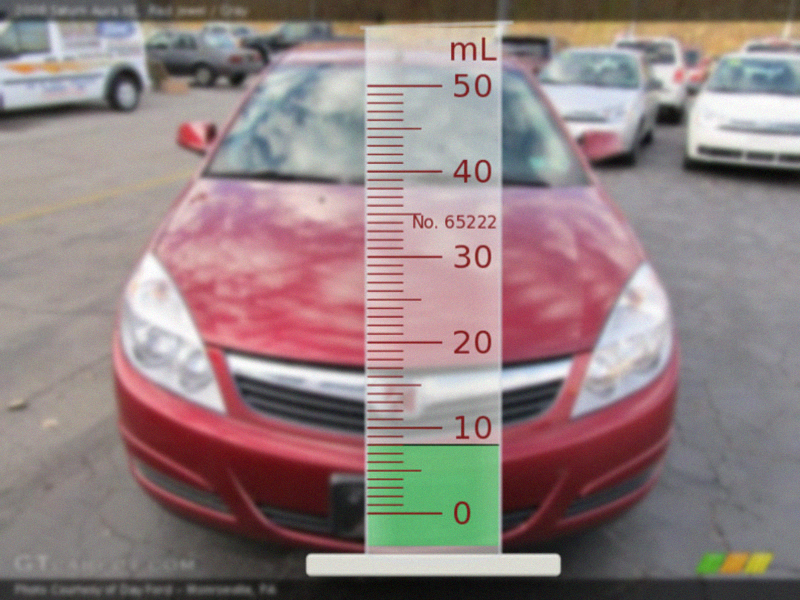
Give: 8 mL
